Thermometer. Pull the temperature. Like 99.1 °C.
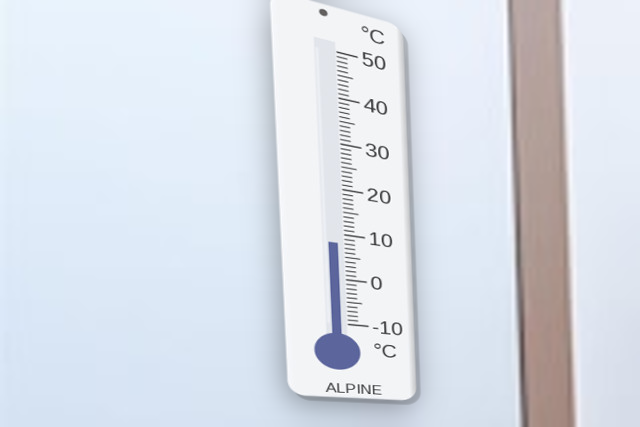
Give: 8 °C
